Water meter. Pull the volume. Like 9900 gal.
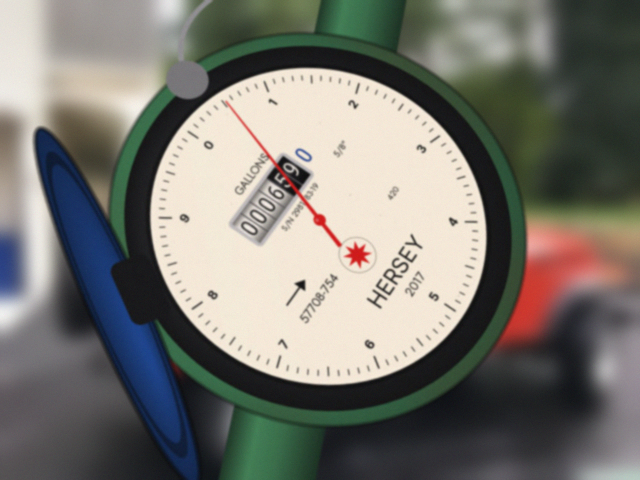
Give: 6590.5 gal
